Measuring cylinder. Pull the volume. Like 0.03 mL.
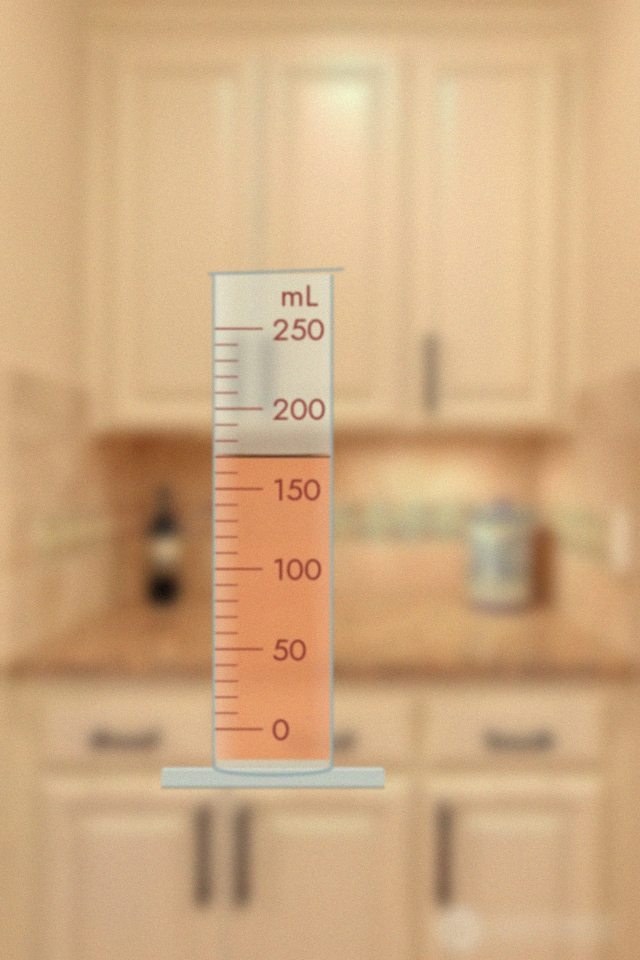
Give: 170 mL
